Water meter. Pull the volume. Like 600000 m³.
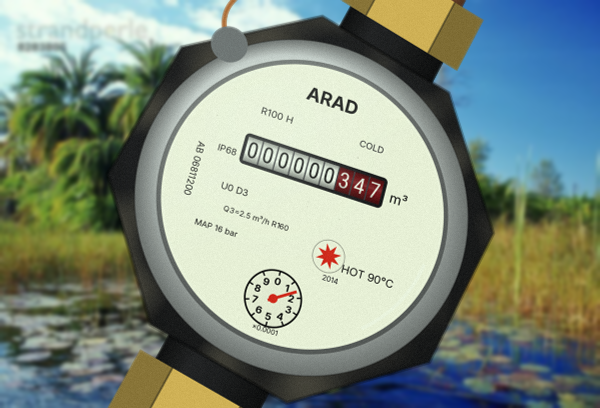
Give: 0.3471 m³
